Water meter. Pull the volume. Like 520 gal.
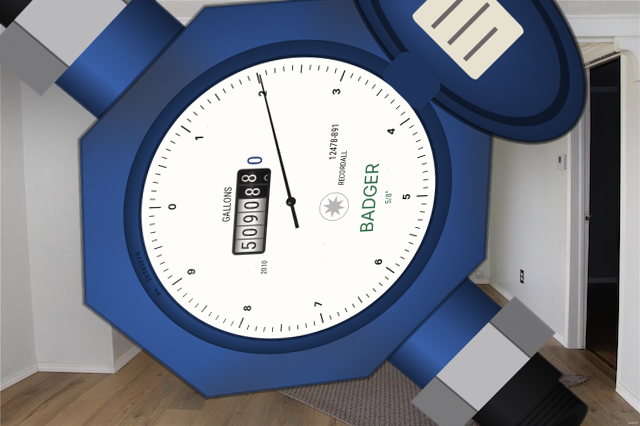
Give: 5090882.0 gal
